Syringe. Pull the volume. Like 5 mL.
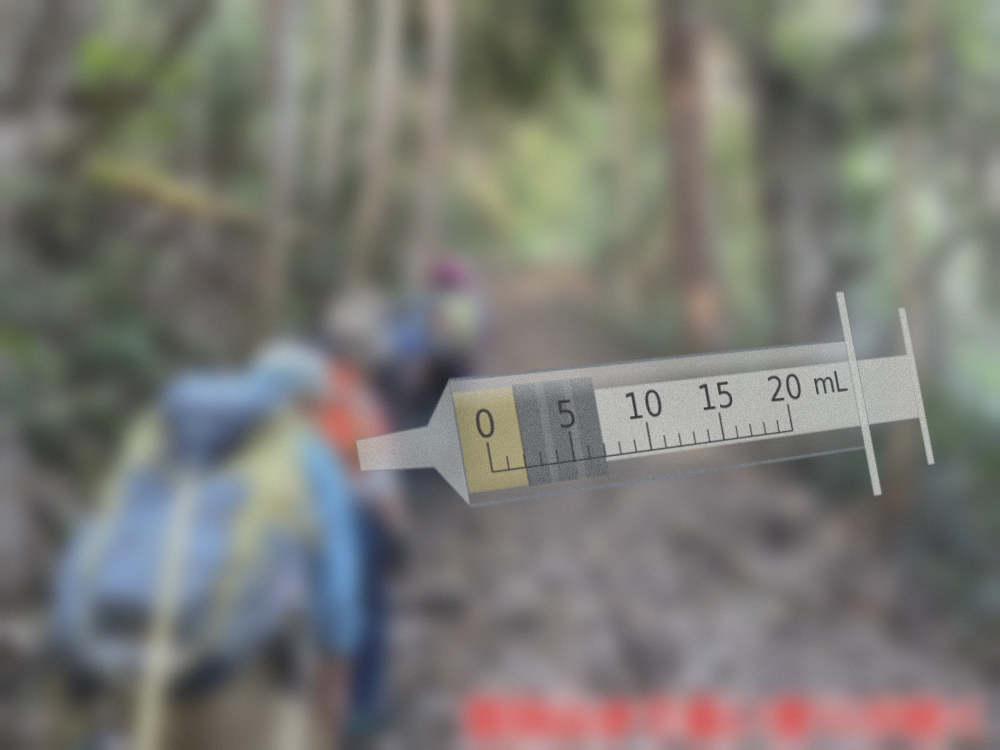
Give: 2 mL
